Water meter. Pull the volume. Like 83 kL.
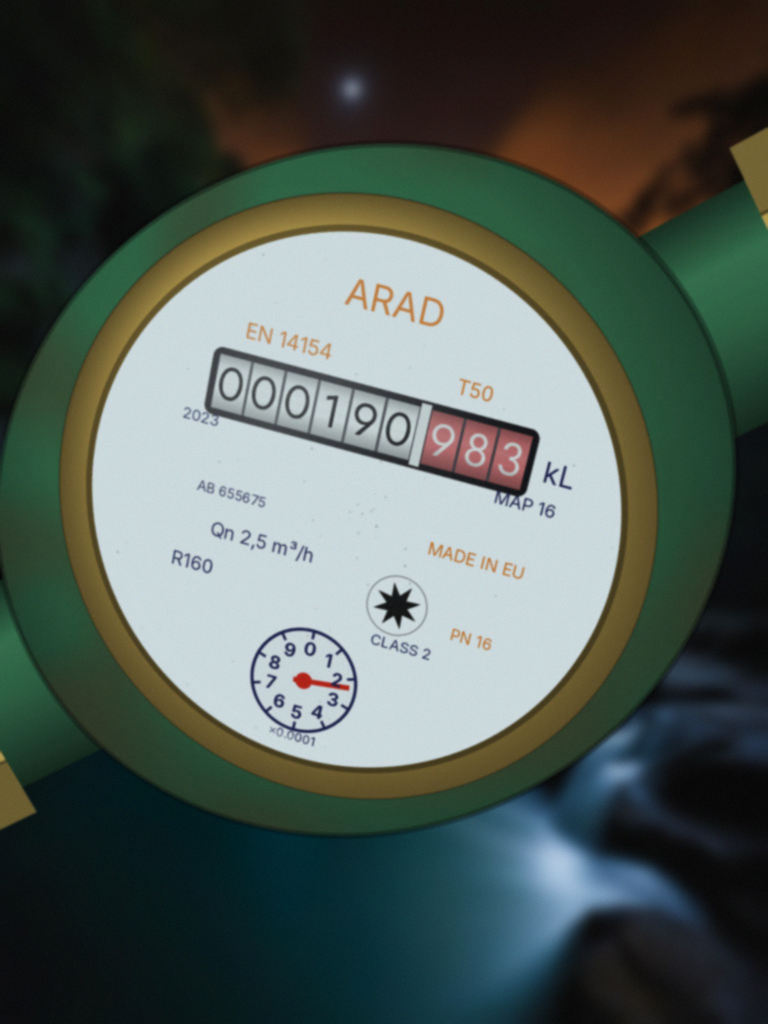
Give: 190.9832 kL
